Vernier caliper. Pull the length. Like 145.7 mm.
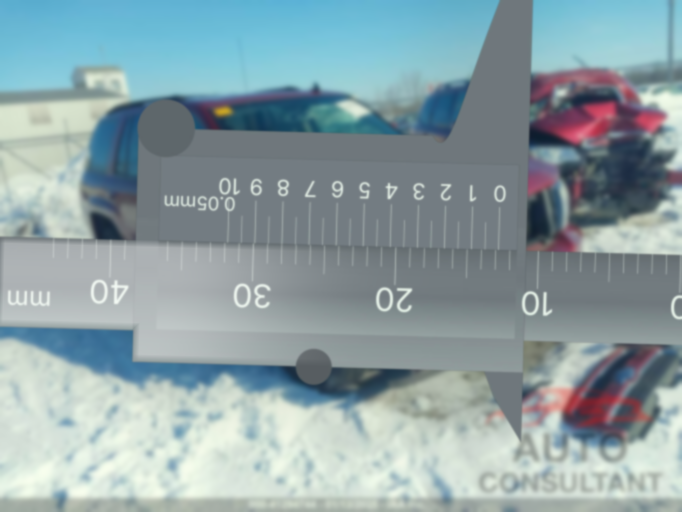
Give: 12.8 mm
